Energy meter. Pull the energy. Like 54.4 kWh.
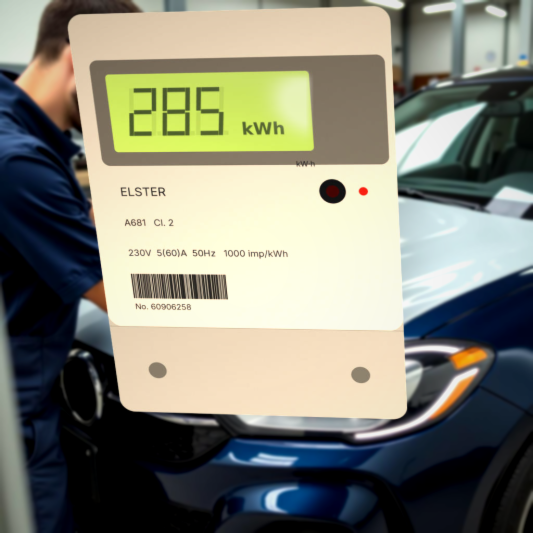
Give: 285 kWh
